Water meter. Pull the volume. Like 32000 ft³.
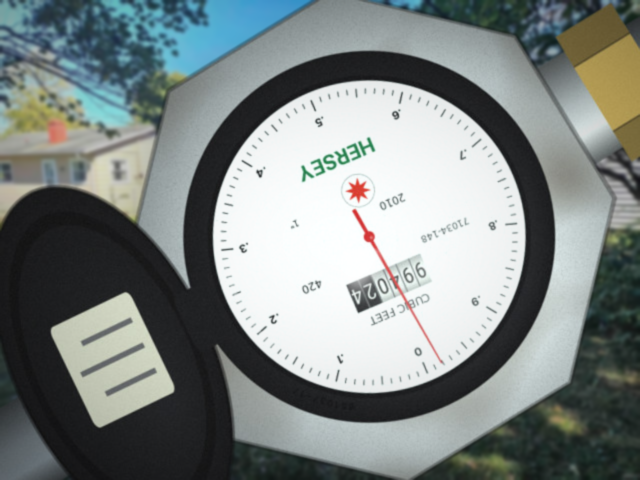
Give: 994023.98 ft³
